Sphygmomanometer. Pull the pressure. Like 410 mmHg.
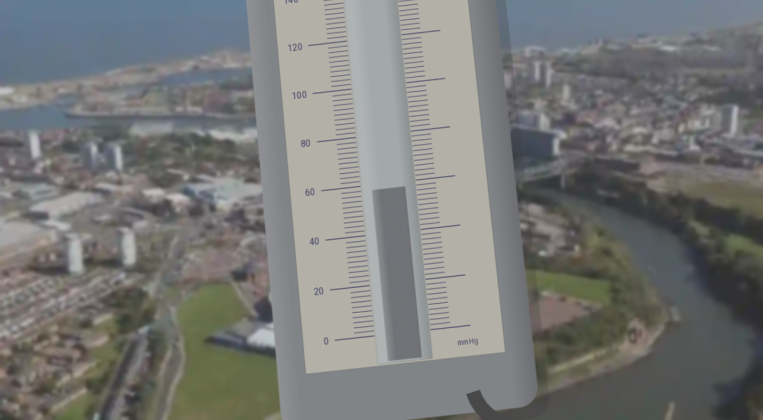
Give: 58 mmHg
